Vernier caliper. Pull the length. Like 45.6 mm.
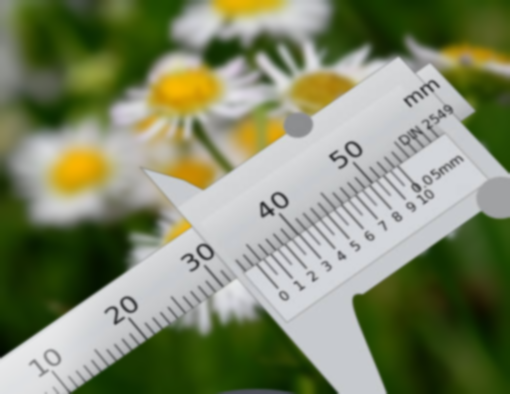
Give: 34.4 mm
